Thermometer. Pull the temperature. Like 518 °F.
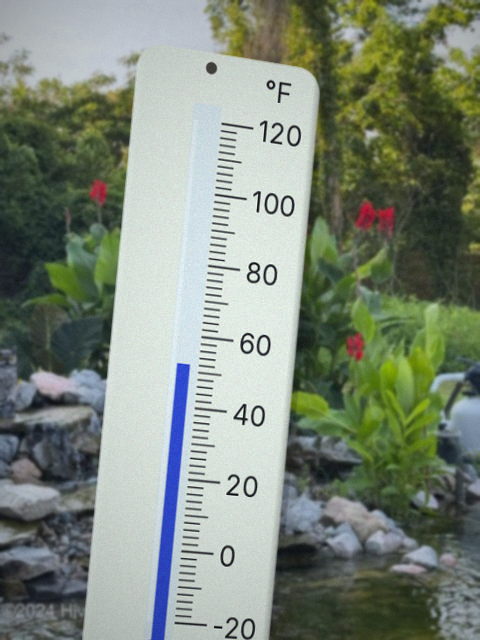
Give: 52 °F
